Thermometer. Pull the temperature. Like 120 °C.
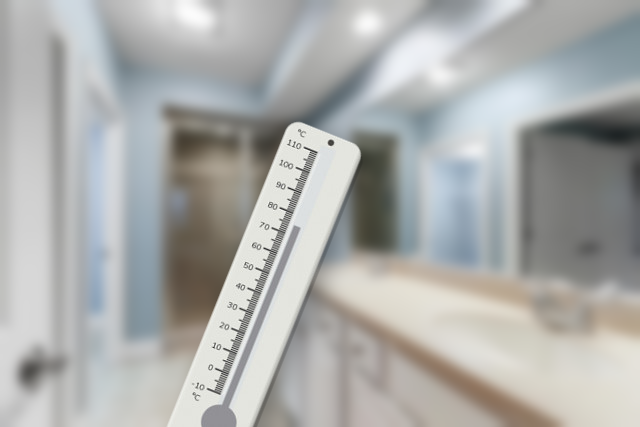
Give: 75 °C
